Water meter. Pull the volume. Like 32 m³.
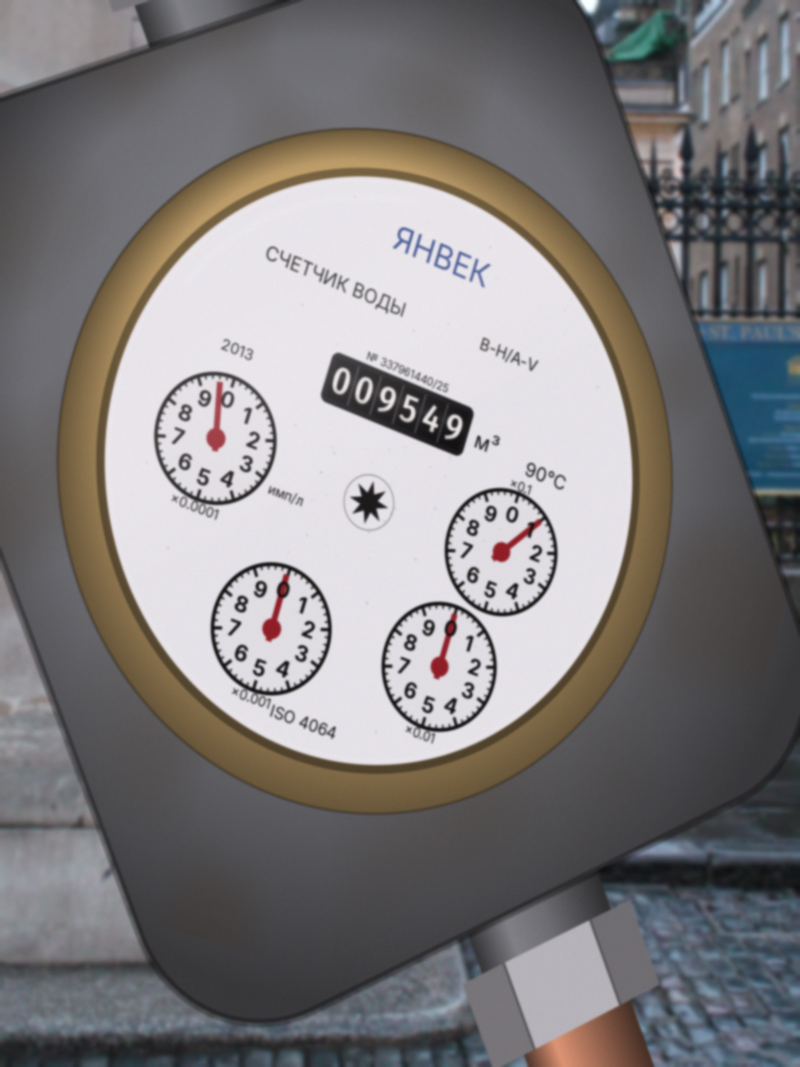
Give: 9549.0999 m³
